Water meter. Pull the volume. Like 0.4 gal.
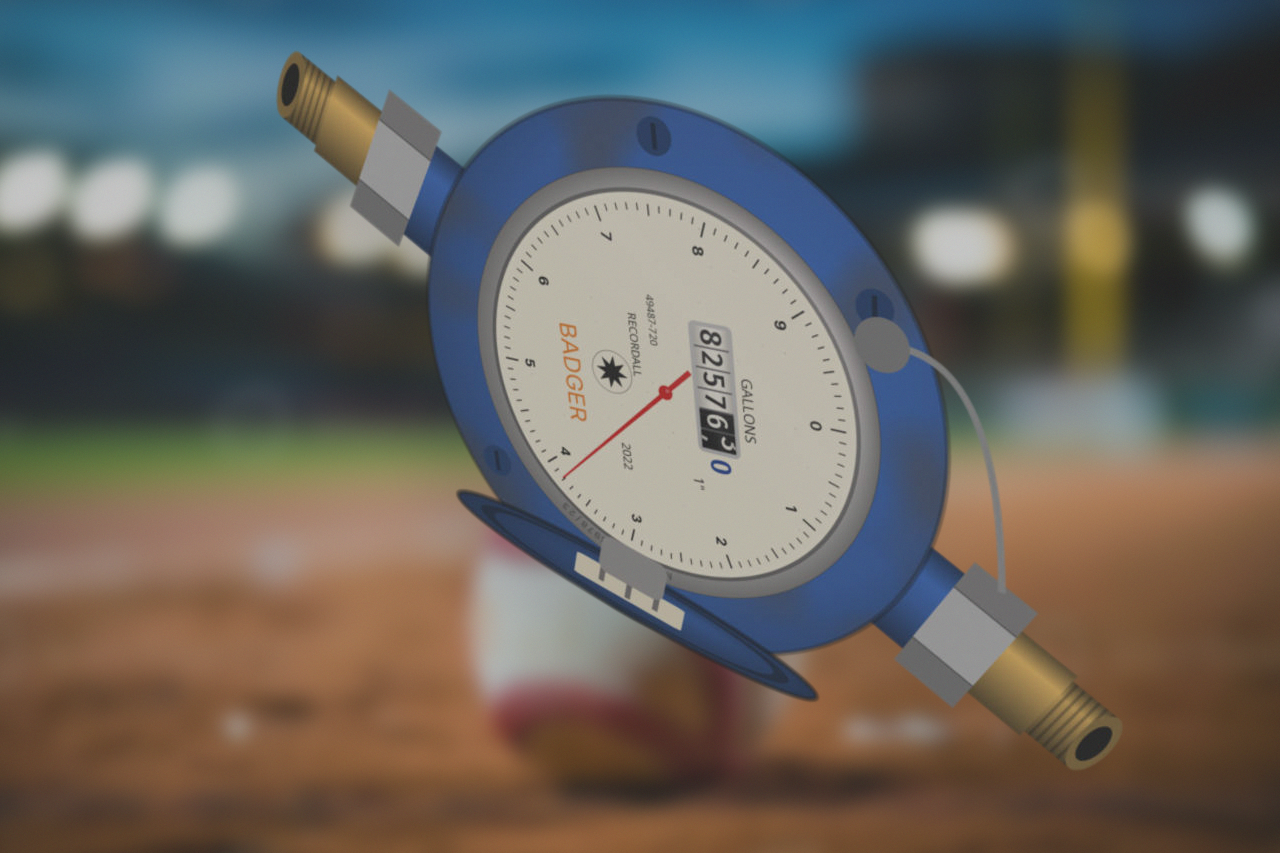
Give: 8257633.8 gal
